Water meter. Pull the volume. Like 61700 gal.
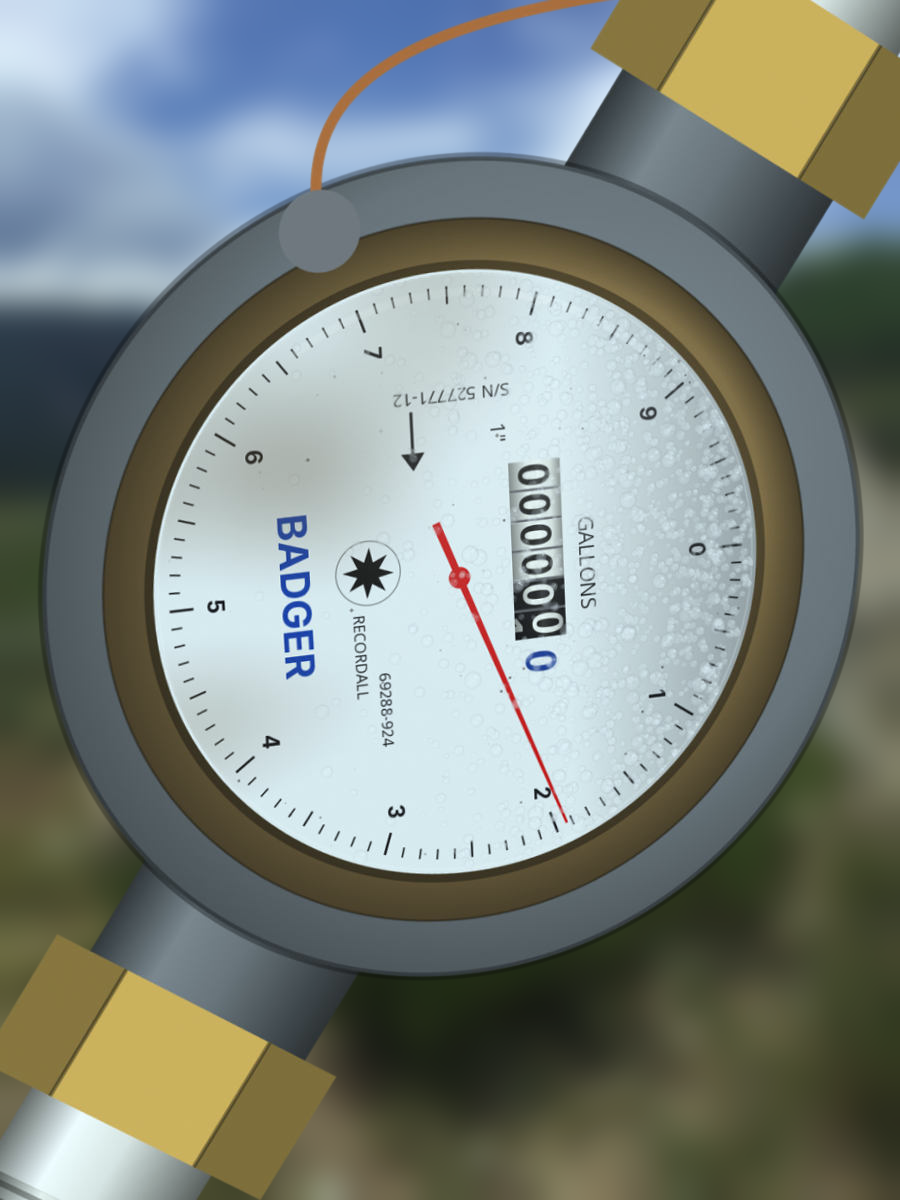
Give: 1.9 gal
